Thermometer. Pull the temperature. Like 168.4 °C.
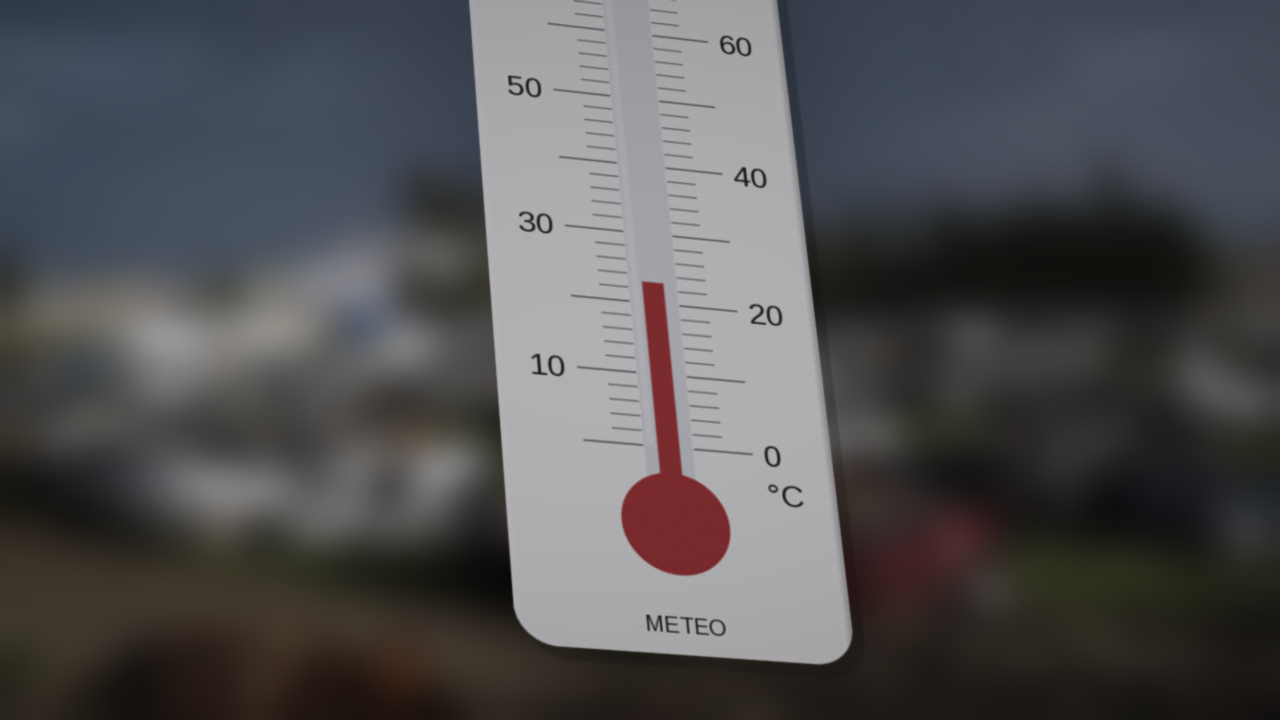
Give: 23 °C
